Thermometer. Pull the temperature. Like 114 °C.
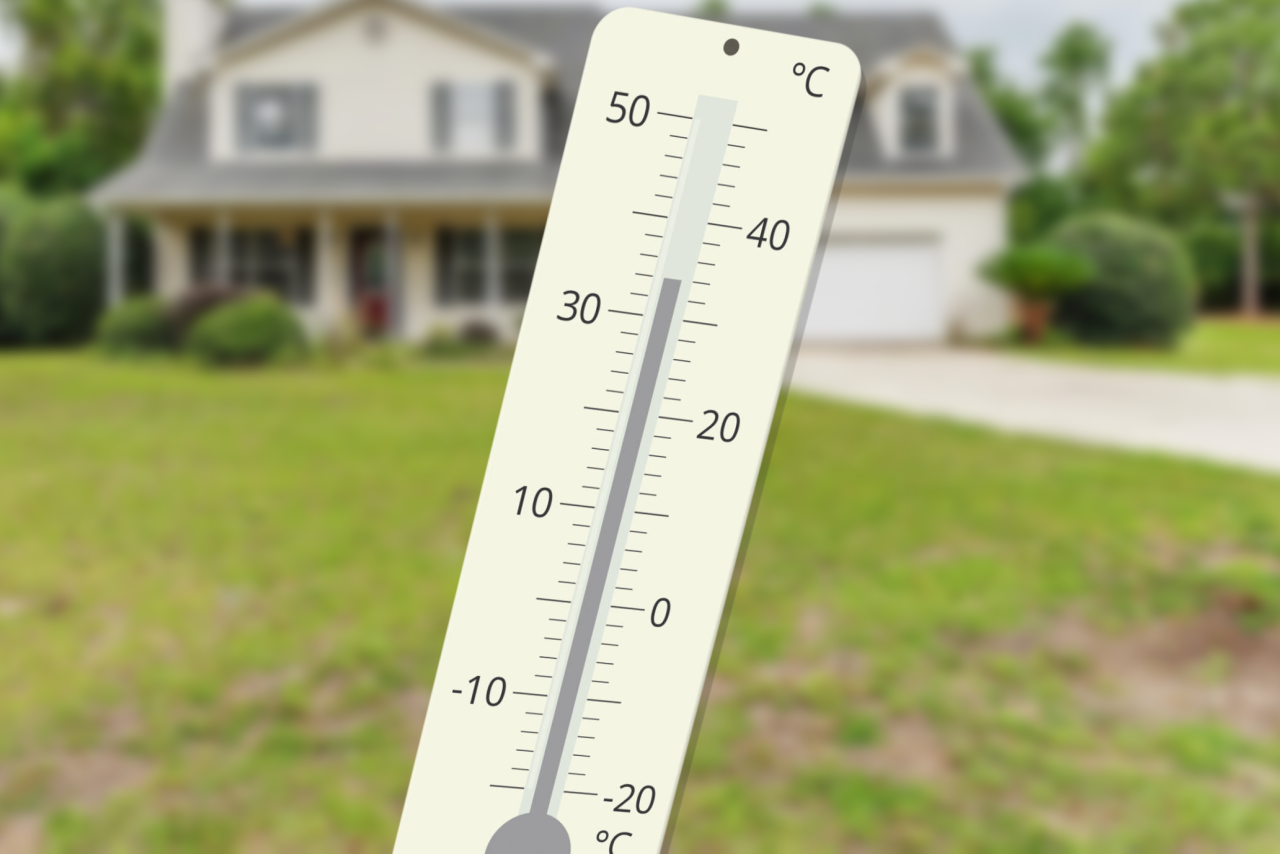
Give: 34 °C
